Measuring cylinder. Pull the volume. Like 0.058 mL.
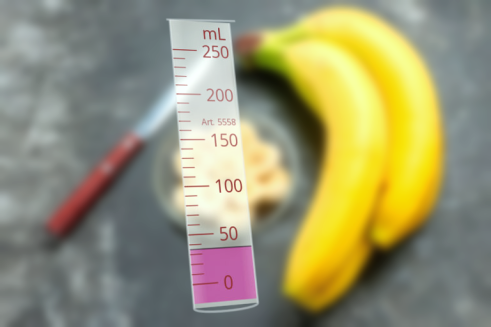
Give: 35 mL
